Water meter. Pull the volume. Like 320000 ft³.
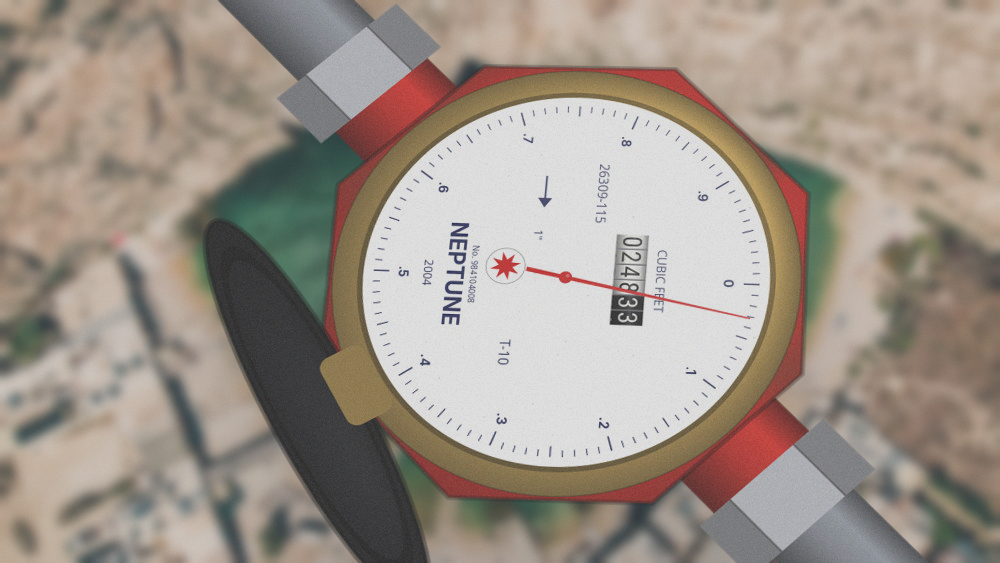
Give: 24833.03 ft³
